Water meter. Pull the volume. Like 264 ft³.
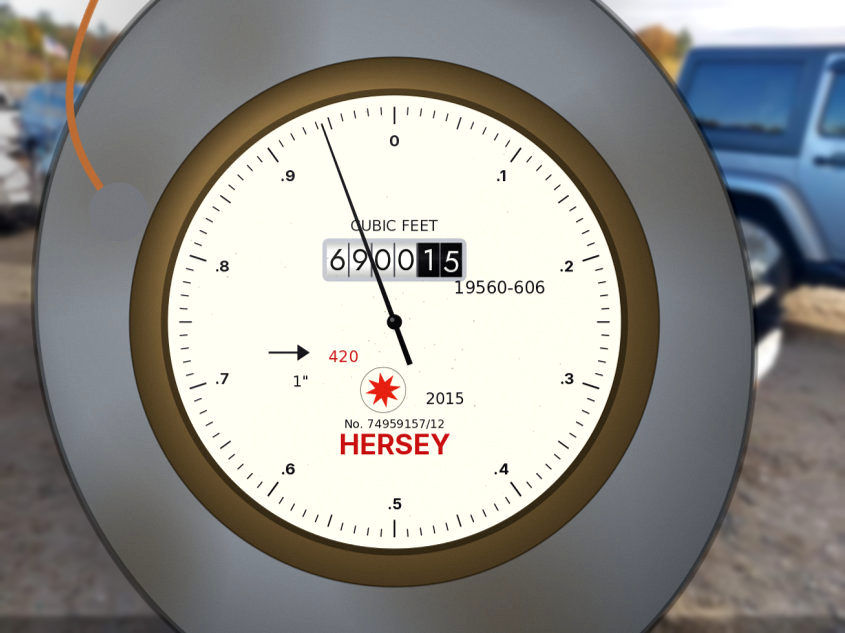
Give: 690014.94 ft³
